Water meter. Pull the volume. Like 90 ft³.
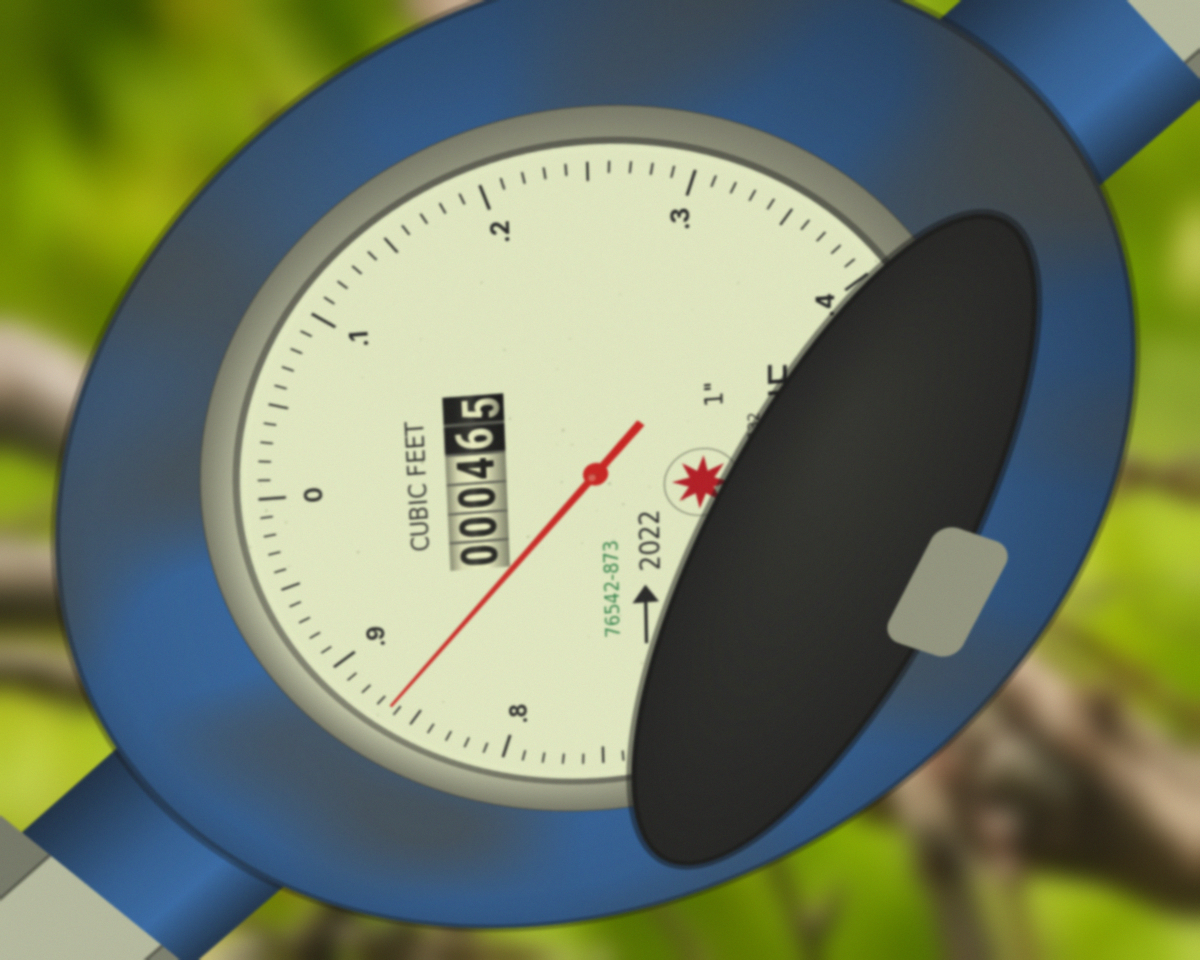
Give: 464.86 ft³
